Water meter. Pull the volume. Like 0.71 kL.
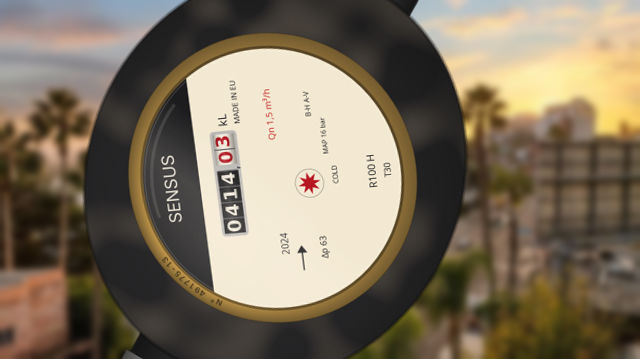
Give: 414.03 kL
